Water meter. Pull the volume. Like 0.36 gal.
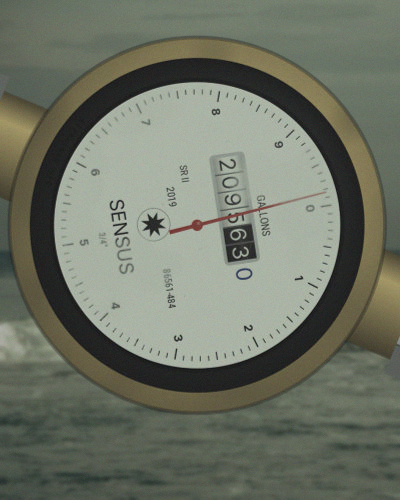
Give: 2095629.8 gal
